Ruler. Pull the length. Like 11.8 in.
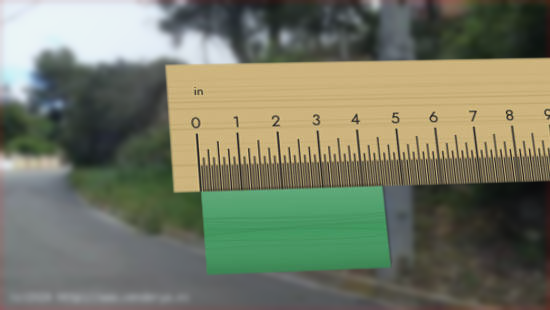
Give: 4.5 in
